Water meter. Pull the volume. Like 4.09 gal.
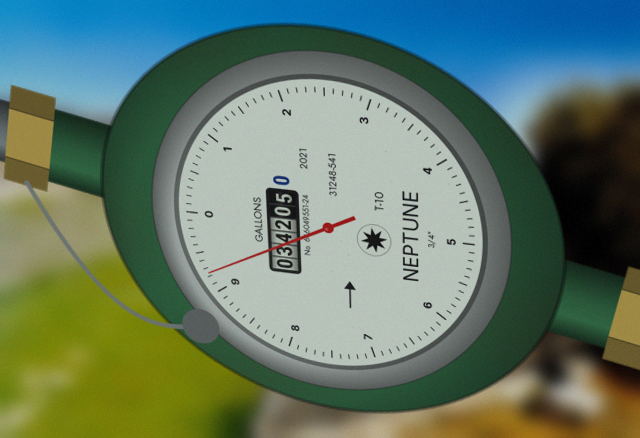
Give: 342049.2 gal
